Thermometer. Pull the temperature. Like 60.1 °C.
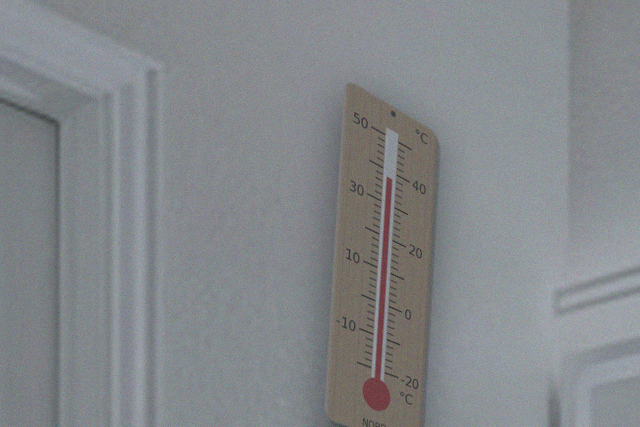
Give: 38 °C
